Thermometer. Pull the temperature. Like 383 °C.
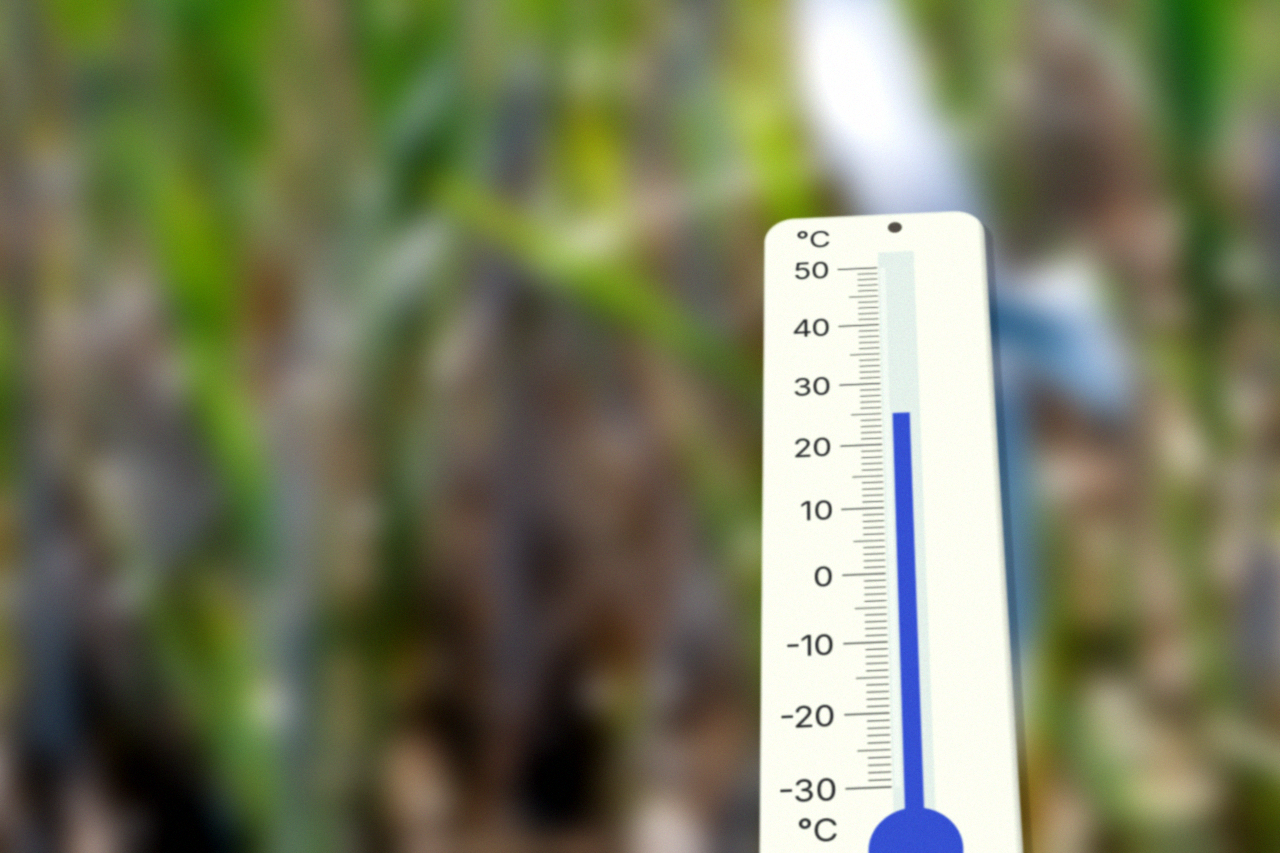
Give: 25 °C
